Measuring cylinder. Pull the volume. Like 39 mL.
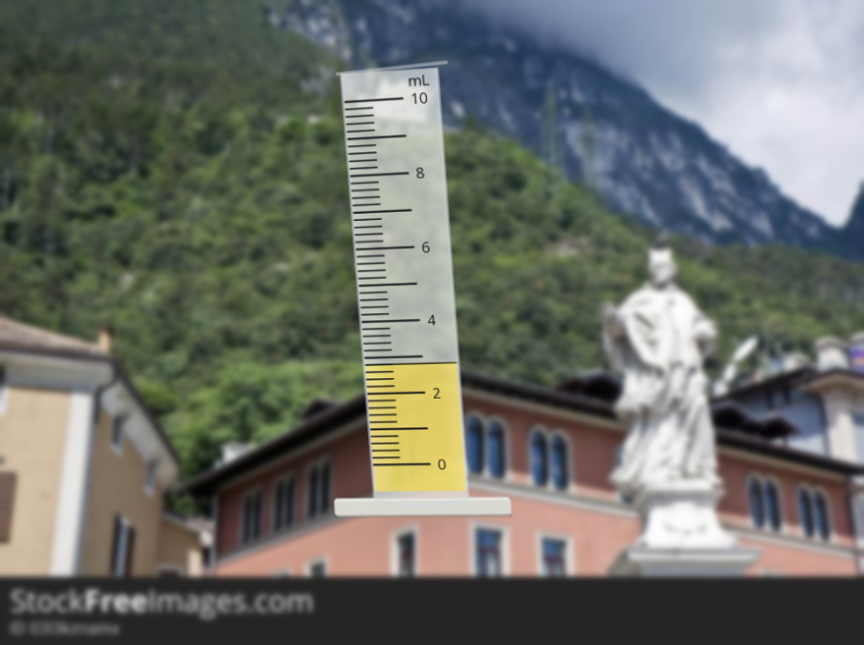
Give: 2.8 mL
